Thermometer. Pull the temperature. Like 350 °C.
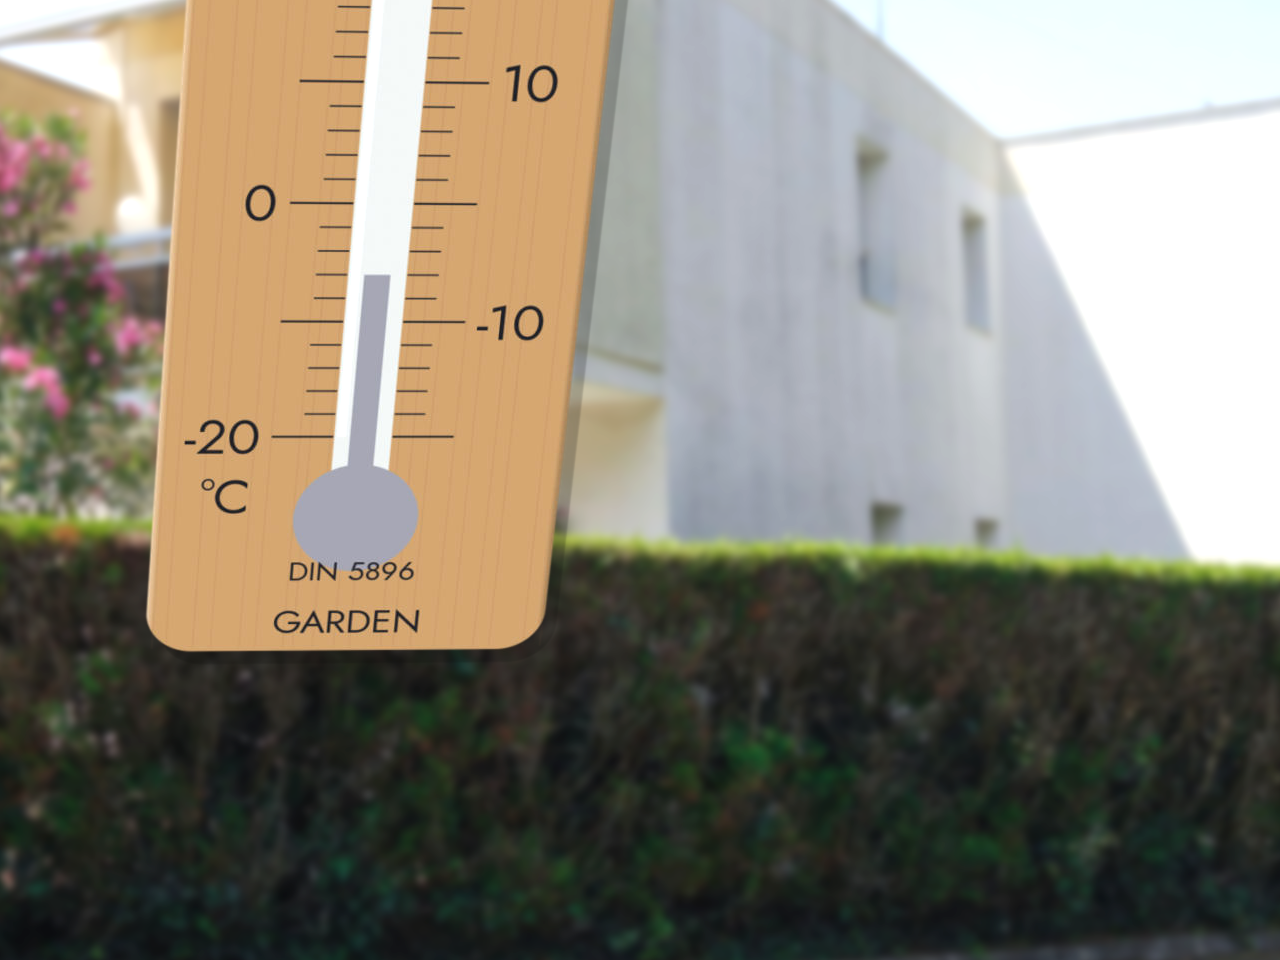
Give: -6 °C
